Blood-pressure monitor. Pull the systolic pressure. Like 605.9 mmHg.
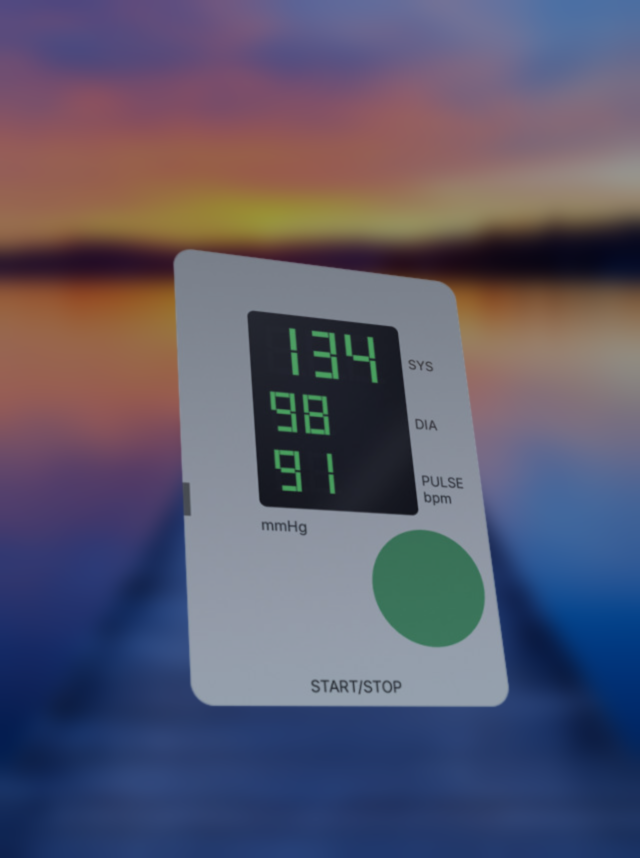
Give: 134 mmHg
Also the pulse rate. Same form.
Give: 91 bpm
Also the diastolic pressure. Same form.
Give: 98 mmHg
